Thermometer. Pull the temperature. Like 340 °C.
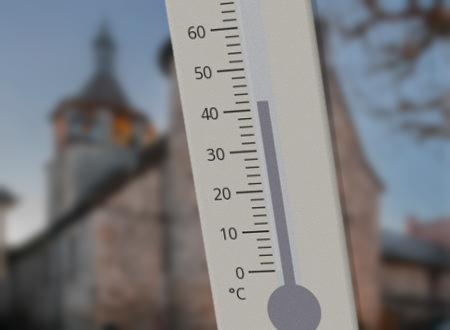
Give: 42 °C
